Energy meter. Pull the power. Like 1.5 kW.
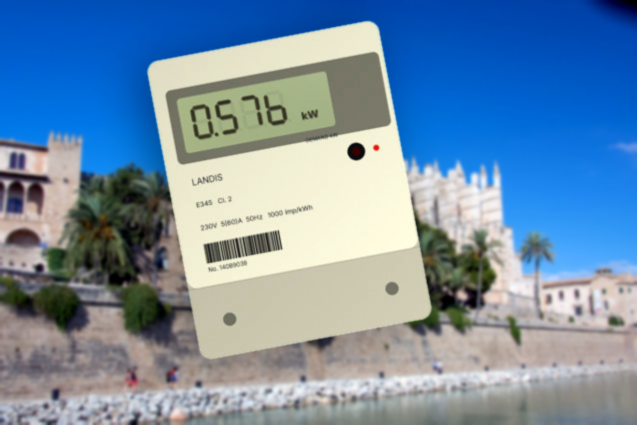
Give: 0.576 kW
